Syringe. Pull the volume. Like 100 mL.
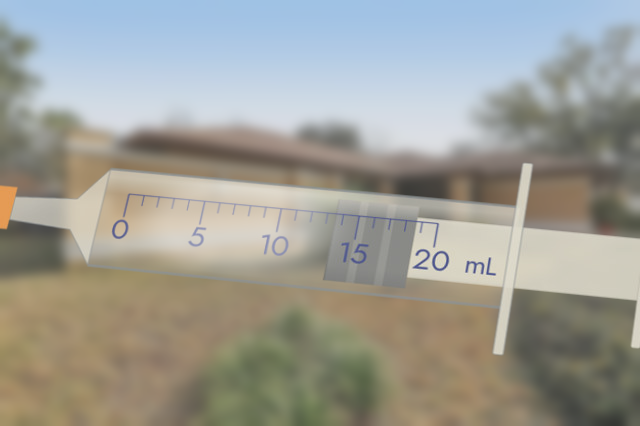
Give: 13.5 mL
